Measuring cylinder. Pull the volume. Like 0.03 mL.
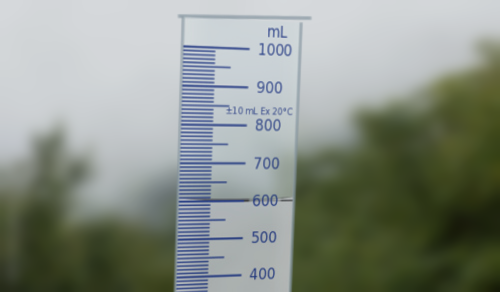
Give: 600 mL
